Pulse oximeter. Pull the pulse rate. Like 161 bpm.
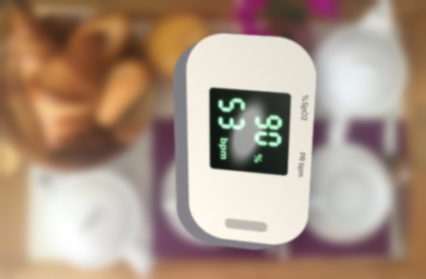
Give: 53 bpm
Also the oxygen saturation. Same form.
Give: 90 %
